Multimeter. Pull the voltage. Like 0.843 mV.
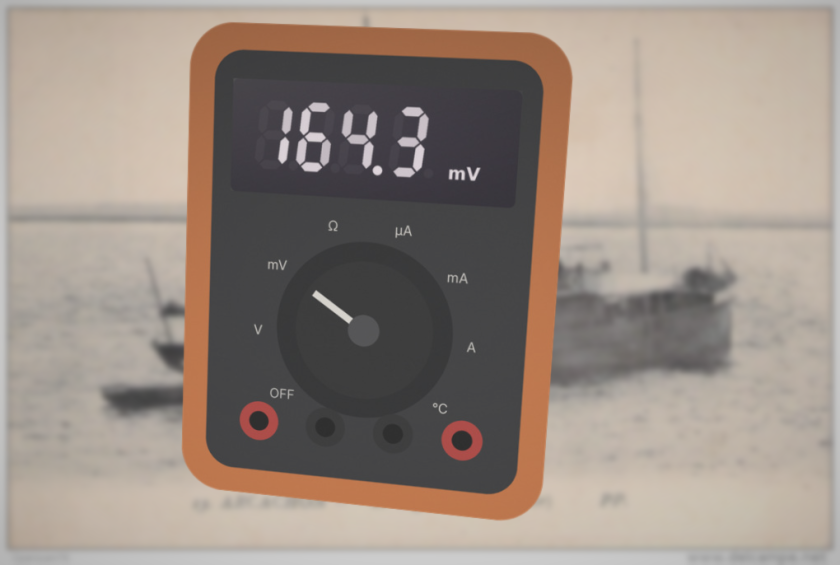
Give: 164.3 mV
